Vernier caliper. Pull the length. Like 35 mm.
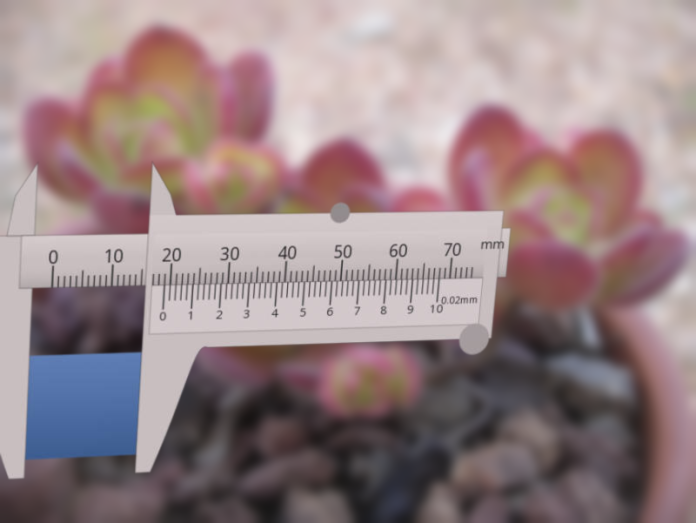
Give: 19.0 mm
